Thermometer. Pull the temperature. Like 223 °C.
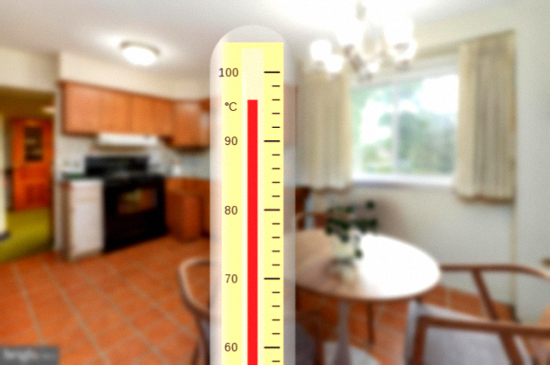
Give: 96 °C
